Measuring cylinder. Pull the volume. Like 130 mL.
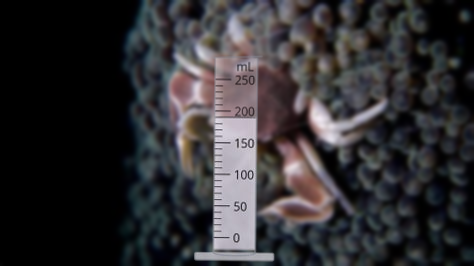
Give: 190 mL
